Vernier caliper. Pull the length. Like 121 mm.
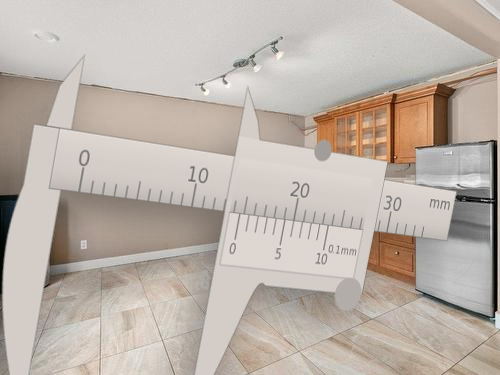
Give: 14.6 mm
